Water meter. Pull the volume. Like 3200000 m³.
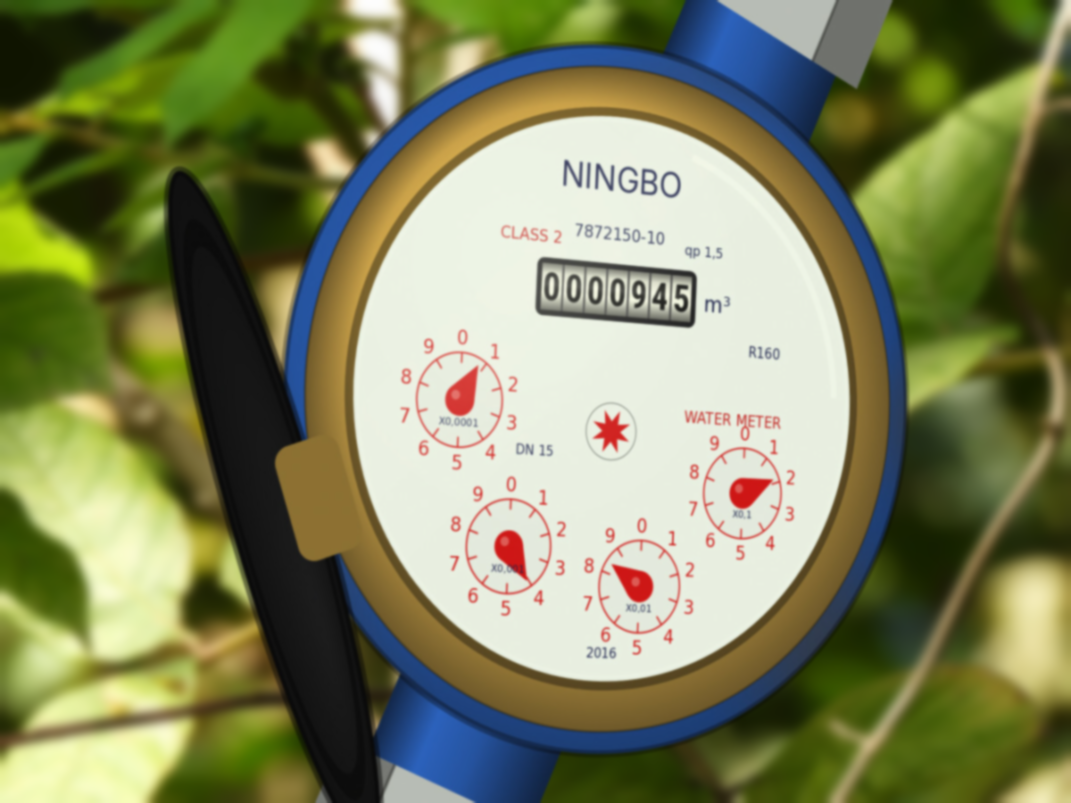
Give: 945.1840 m³
